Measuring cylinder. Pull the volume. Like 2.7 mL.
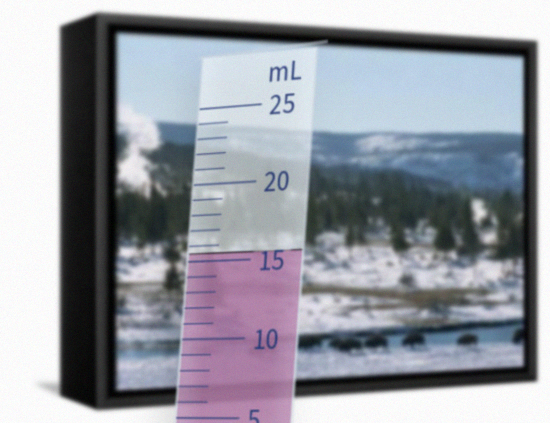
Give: 15.5 mL
